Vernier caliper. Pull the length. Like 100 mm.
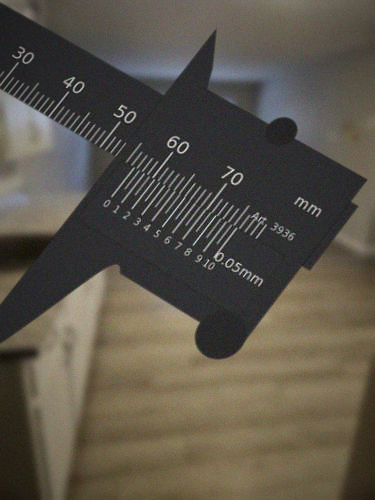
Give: 56.6 mm
